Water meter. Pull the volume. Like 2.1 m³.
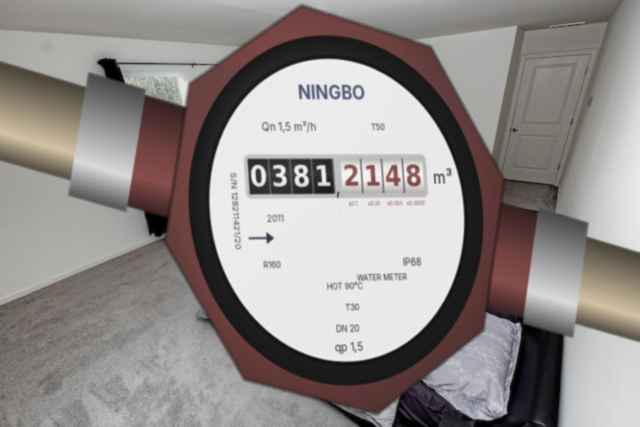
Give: 381.2148 m³
